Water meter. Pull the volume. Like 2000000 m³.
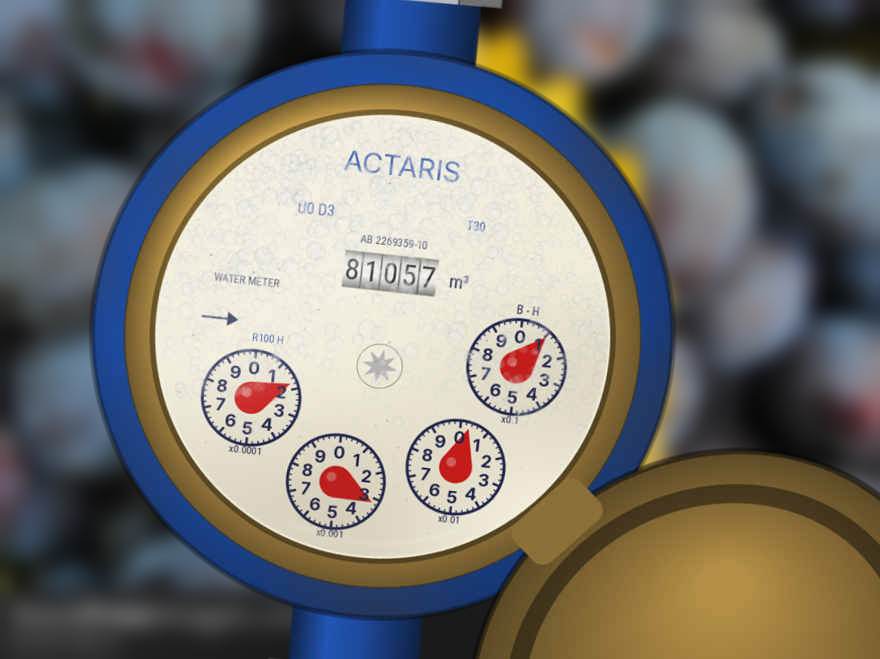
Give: 81057.1031 m³
